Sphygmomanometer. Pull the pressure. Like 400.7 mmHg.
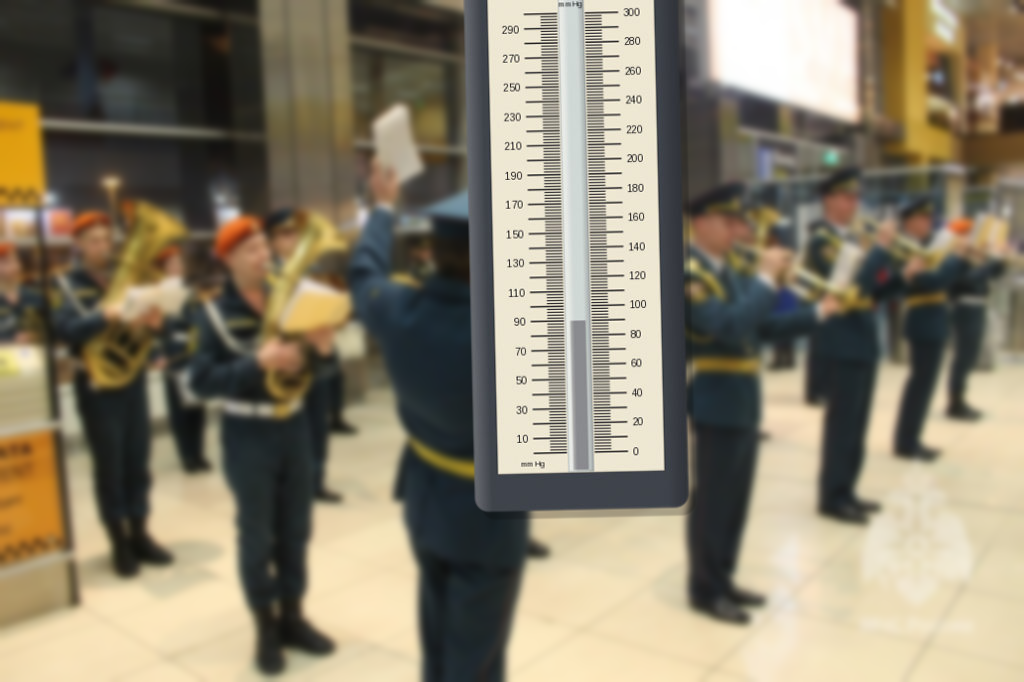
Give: 90 mmHg
